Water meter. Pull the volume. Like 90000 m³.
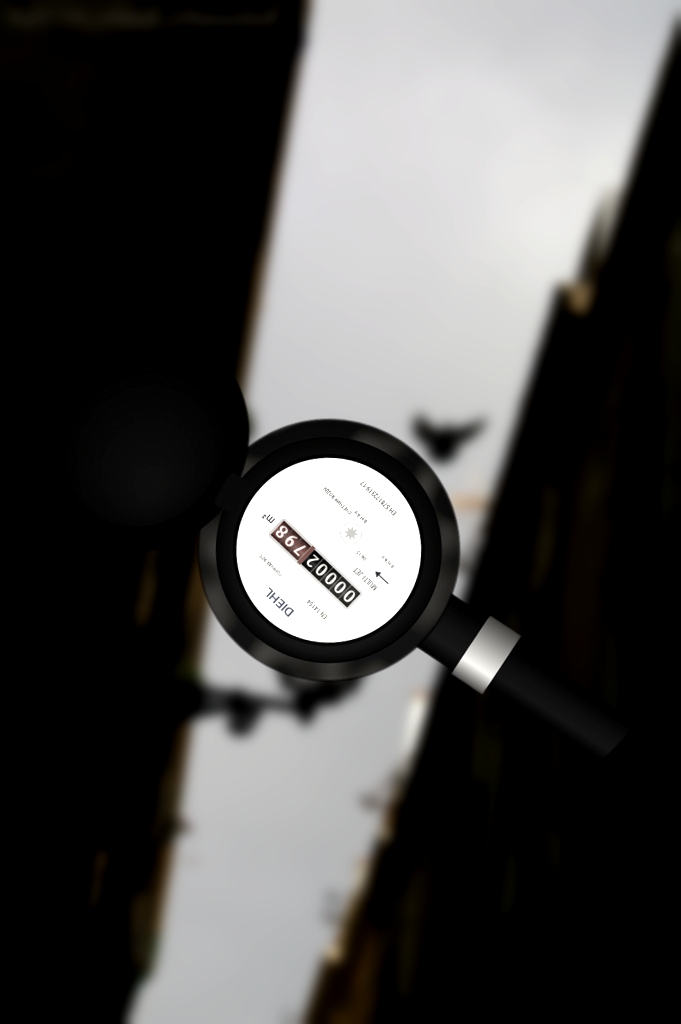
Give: 2.798 m³
